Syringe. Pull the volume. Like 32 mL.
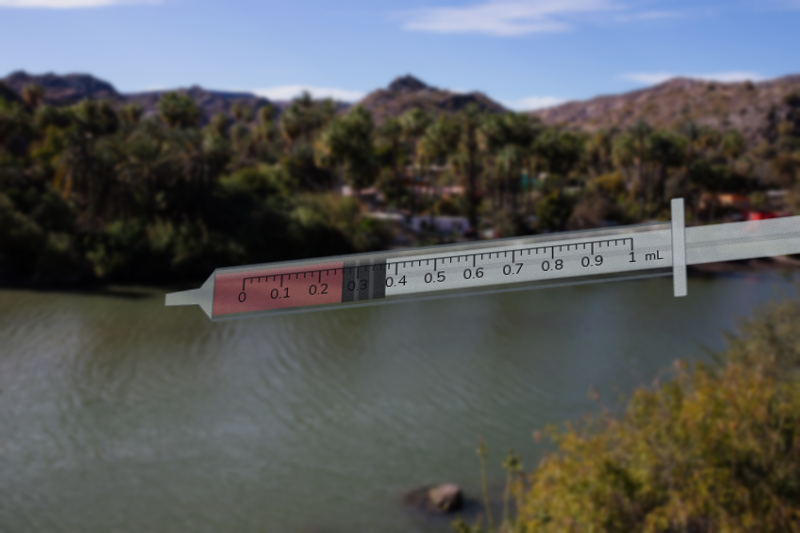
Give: 0.26 mL
